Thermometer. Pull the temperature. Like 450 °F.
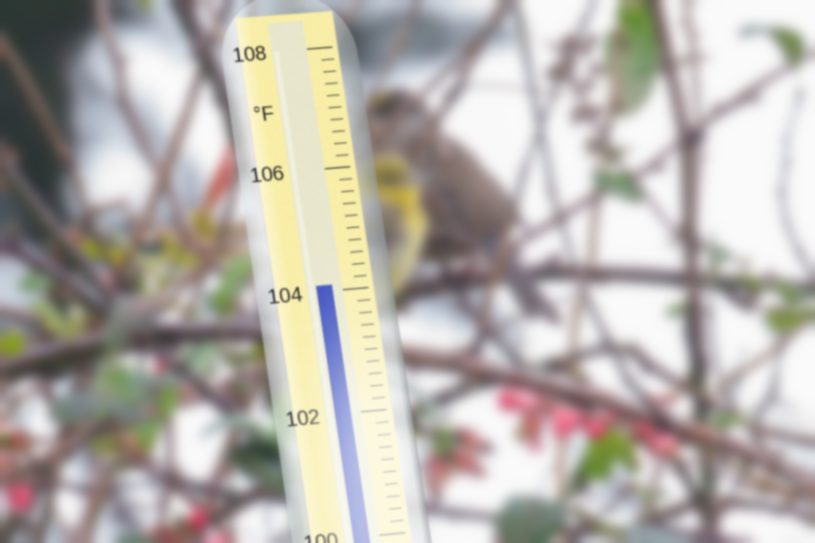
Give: 104.1 °F
